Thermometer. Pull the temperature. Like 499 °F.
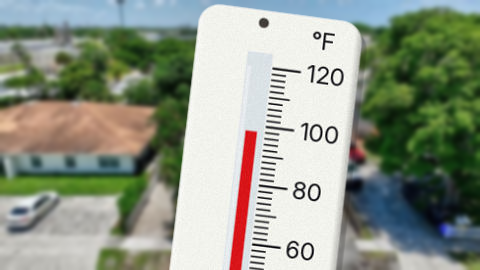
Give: 98 °F
